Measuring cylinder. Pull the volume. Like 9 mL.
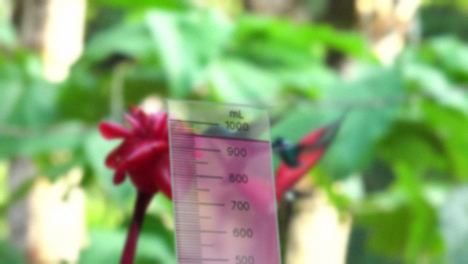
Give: 950 mL
